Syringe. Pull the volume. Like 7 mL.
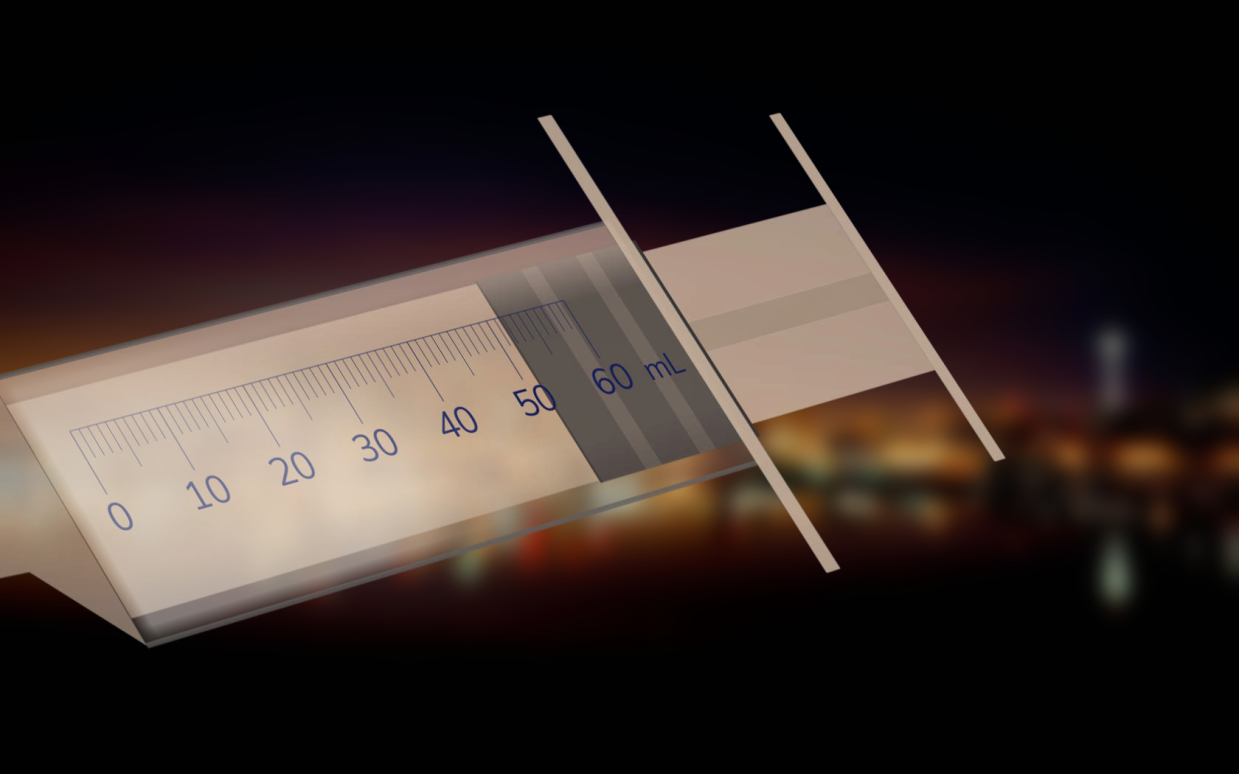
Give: 51.5 mL
